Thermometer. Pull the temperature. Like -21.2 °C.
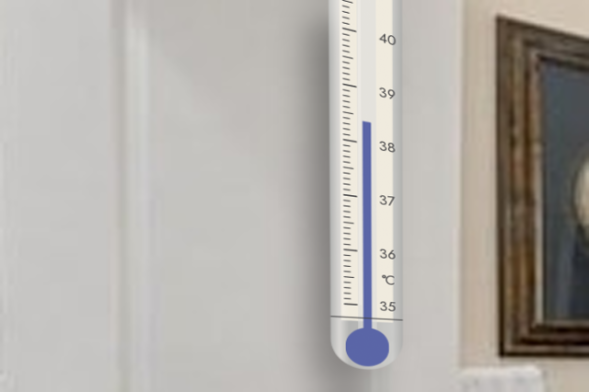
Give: 38.4 °C
